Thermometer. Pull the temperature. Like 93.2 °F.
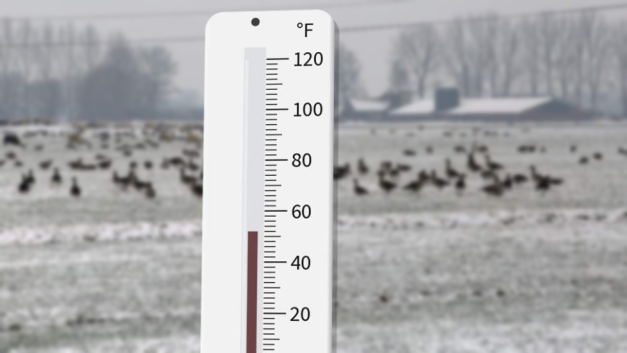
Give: 52 °F
